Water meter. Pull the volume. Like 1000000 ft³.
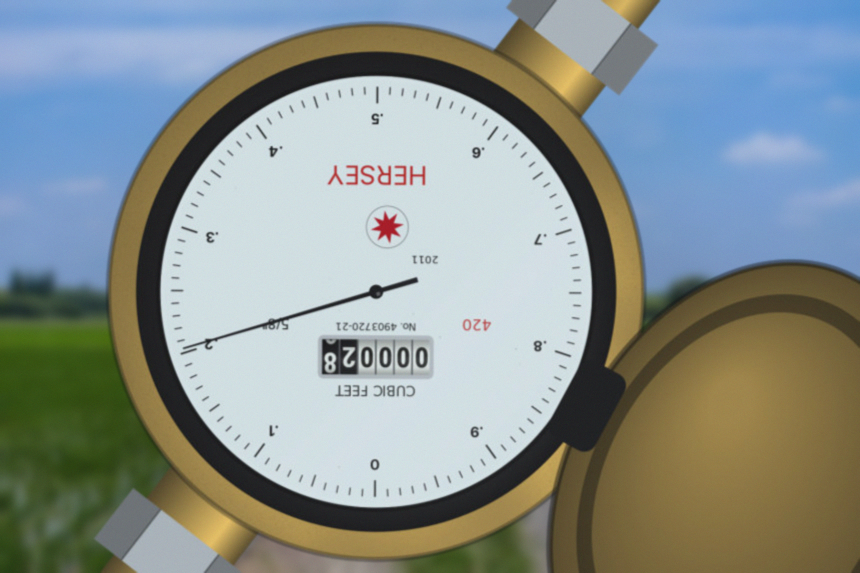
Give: 28.20 ft³
